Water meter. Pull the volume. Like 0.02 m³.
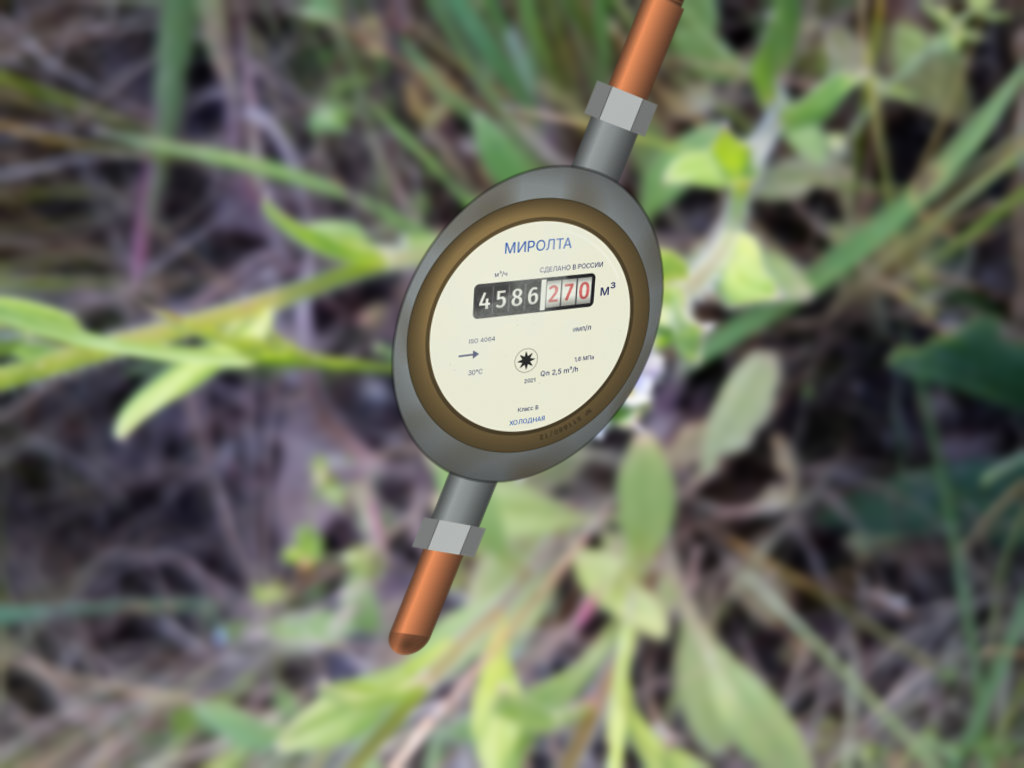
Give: 4586.270 m³
